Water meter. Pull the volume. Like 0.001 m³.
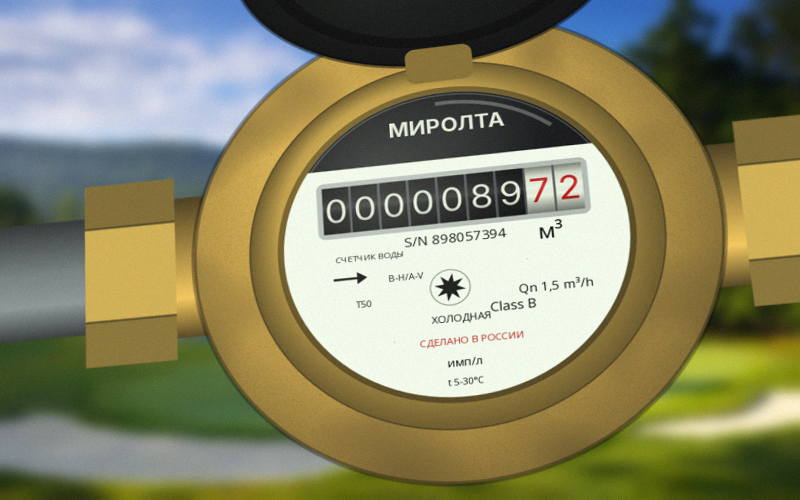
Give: 89.72 m³
